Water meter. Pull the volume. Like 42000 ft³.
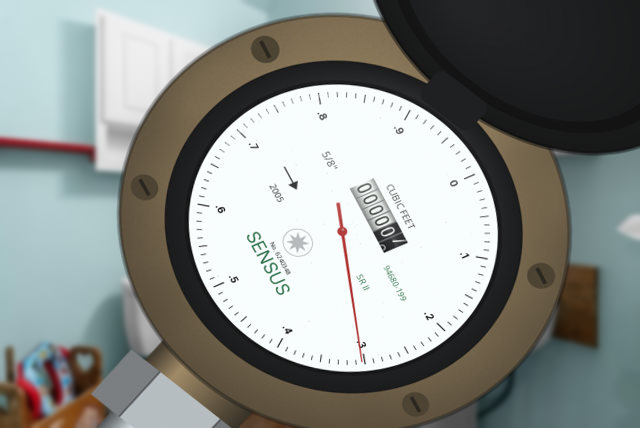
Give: 7.30 ft³
